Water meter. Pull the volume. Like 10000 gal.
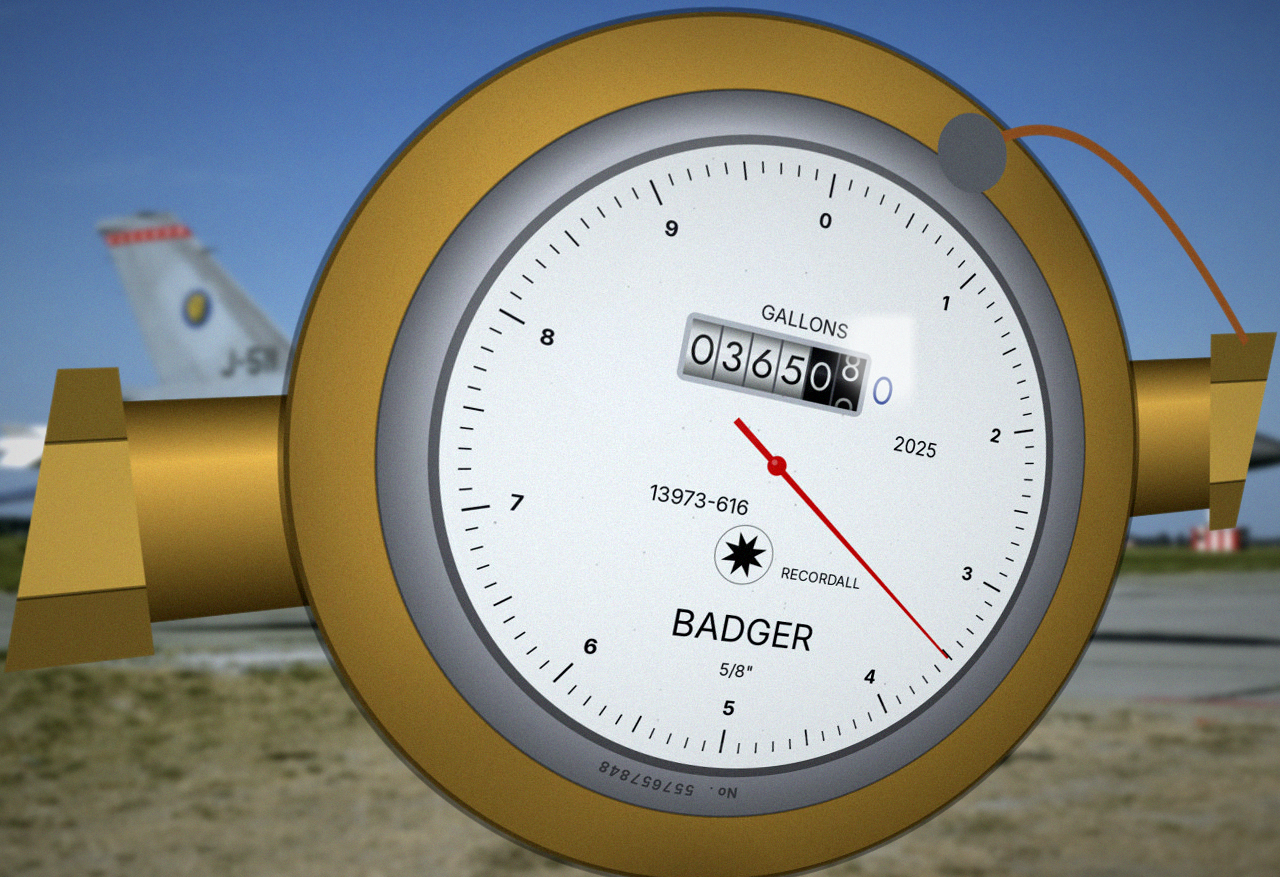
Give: 365083.5 gal
